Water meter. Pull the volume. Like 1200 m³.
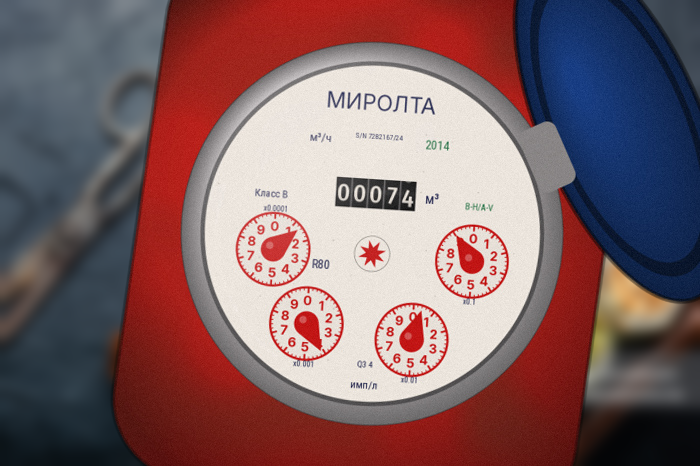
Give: 73.9041 m³
